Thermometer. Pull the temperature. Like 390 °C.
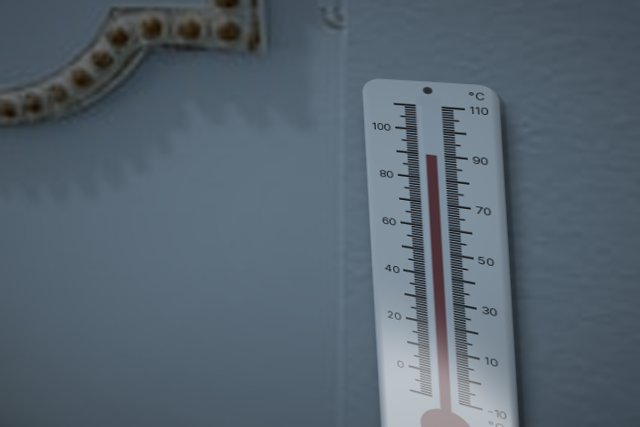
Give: 90 °C
